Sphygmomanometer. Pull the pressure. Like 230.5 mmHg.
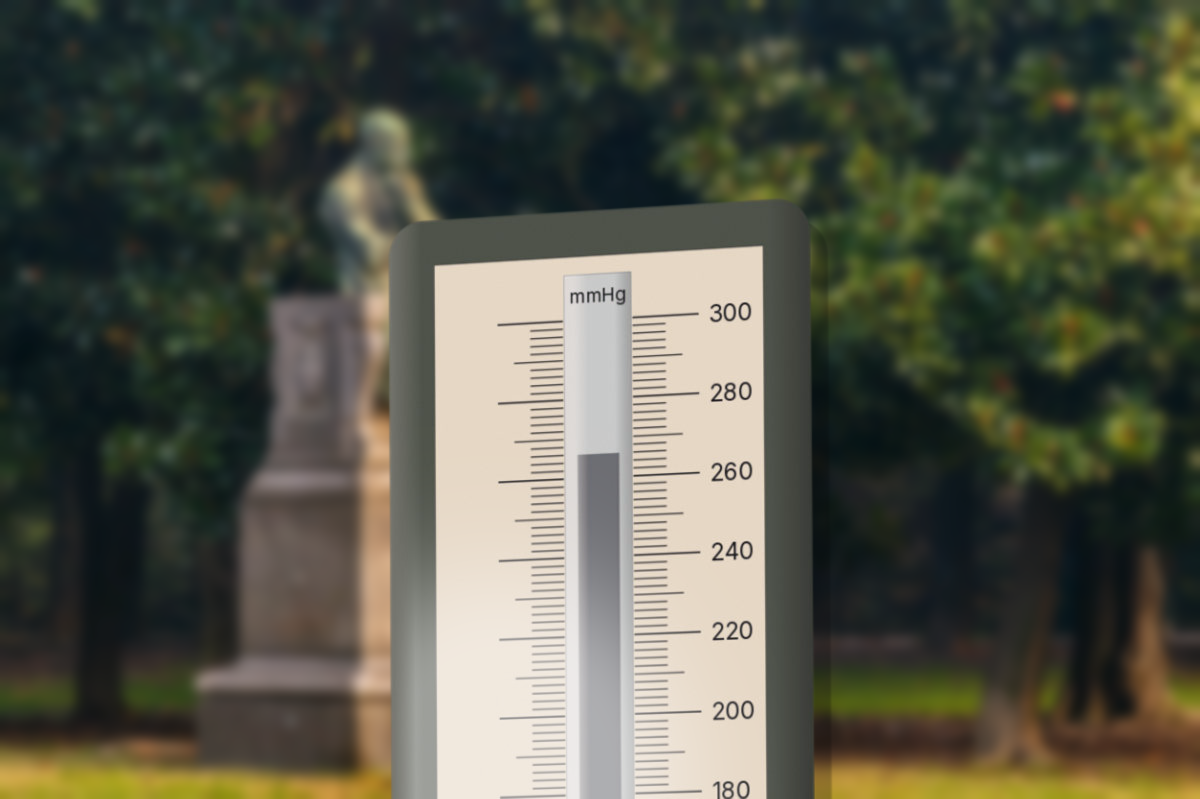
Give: 266 mmHg
